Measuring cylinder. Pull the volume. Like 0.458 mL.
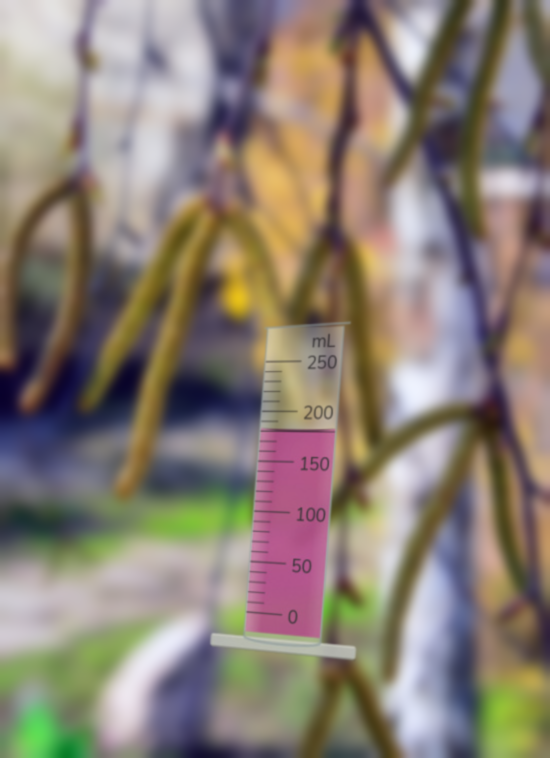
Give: 180 mL
